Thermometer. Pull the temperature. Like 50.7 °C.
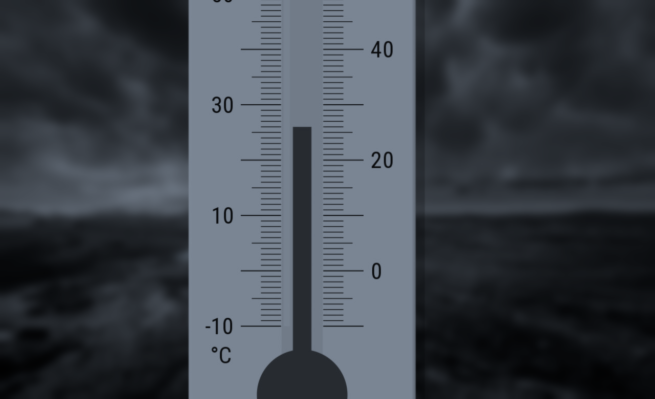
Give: 26 °C
